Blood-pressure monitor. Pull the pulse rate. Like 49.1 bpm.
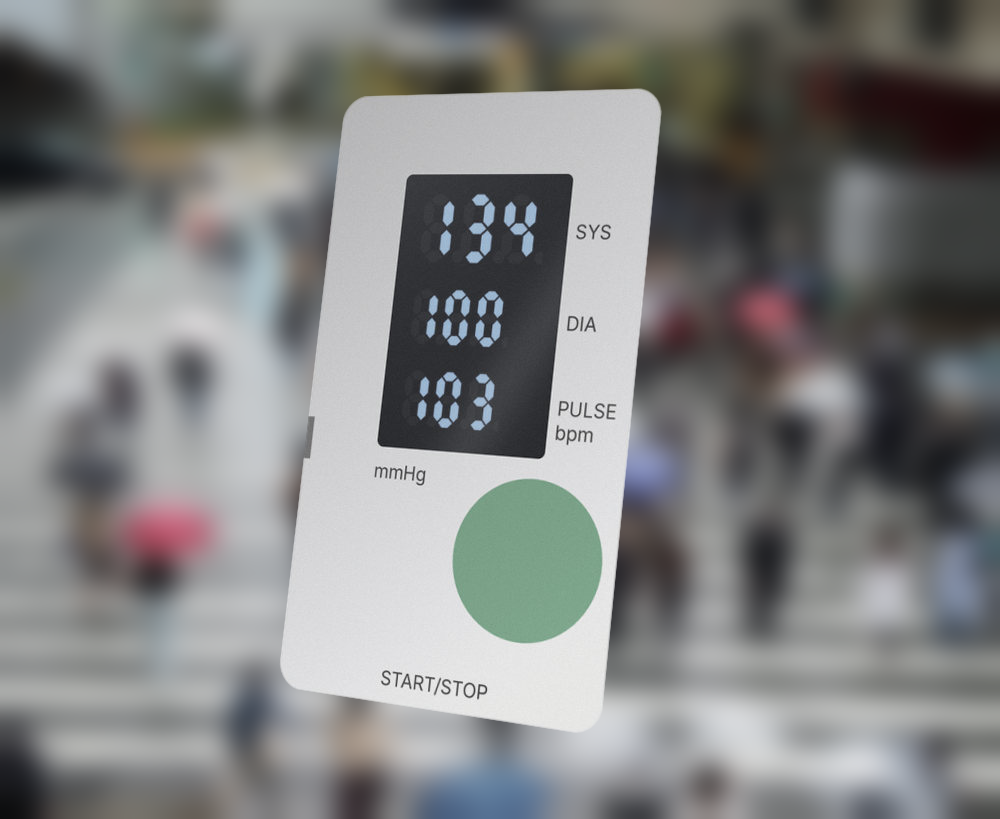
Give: 103 bpm
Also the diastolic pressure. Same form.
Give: 100 mmHg
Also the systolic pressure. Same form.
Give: 134 mmHg
